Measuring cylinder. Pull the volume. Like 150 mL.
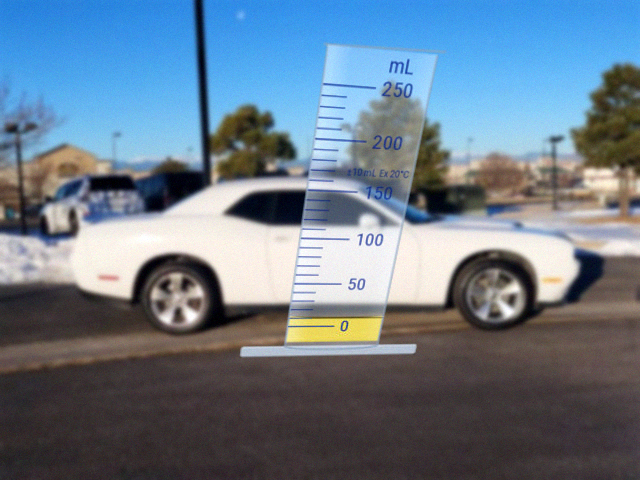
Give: 10 mL
